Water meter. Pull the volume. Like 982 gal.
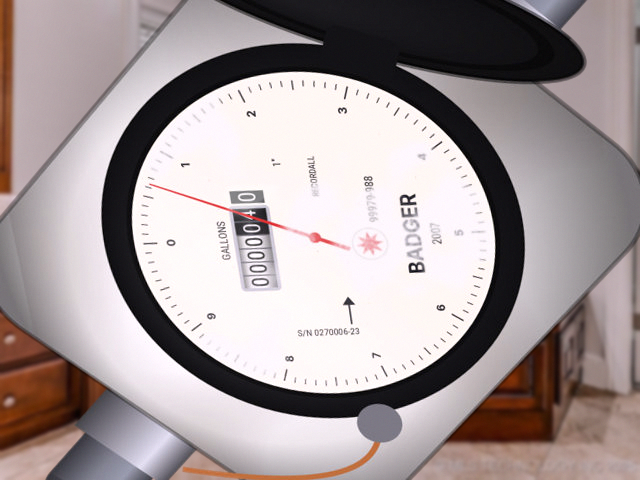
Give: 40.6 gal
